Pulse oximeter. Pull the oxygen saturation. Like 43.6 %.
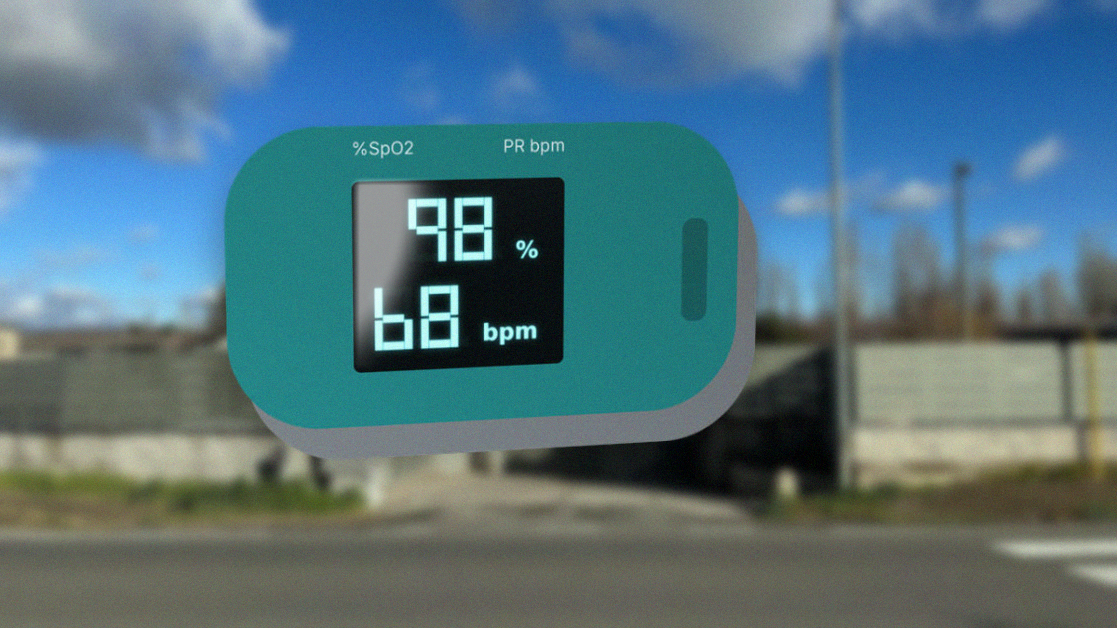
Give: 98 %
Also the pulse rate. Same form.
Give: 68 bpm
